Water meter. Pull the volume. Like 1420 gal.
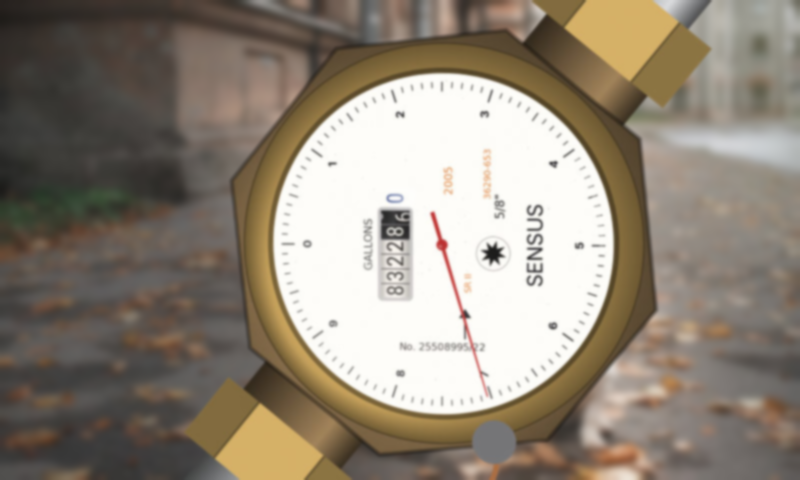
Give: 8322857.0 gal
